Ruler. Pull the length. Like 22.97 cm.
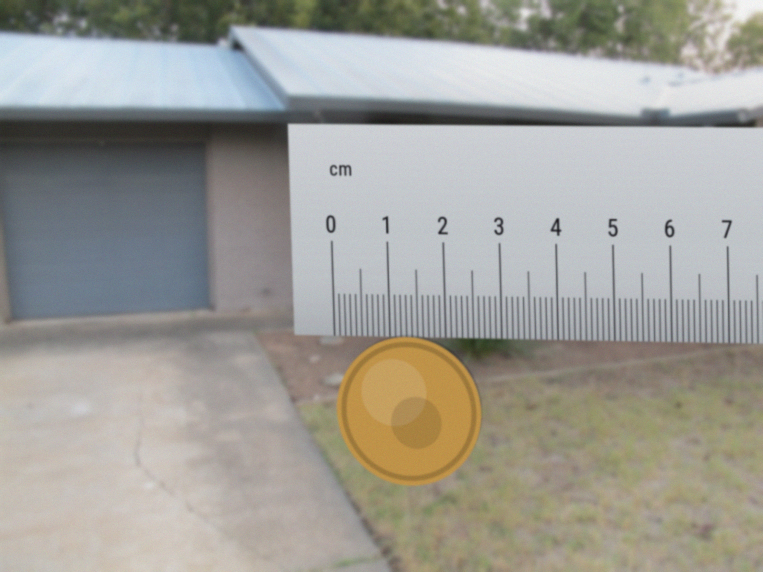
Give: 2.6 cm
